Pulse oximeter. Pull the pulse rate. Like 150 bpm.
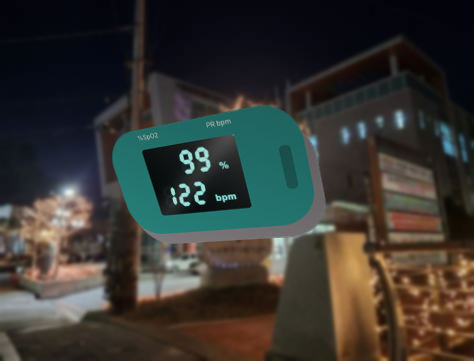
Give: 122 bpm
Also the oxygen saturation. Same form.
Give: 99 %
